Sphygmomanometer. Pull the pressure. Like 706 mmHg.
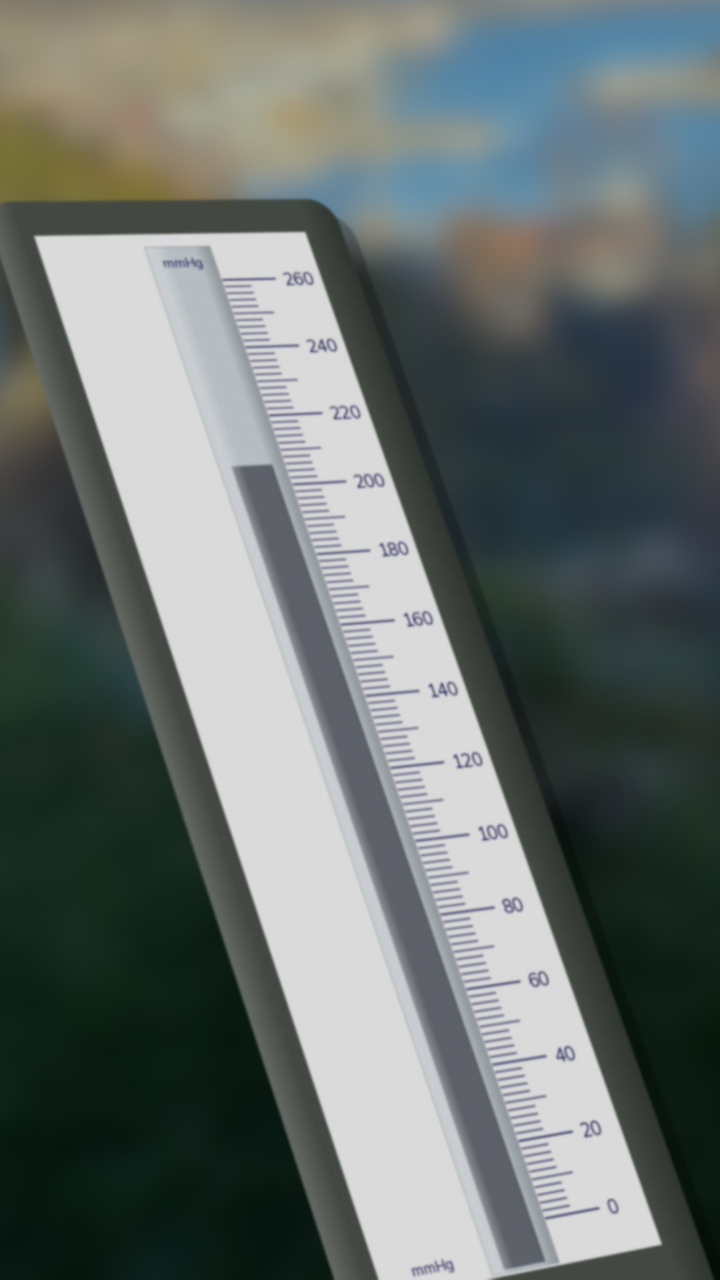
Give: 206 mmHg
